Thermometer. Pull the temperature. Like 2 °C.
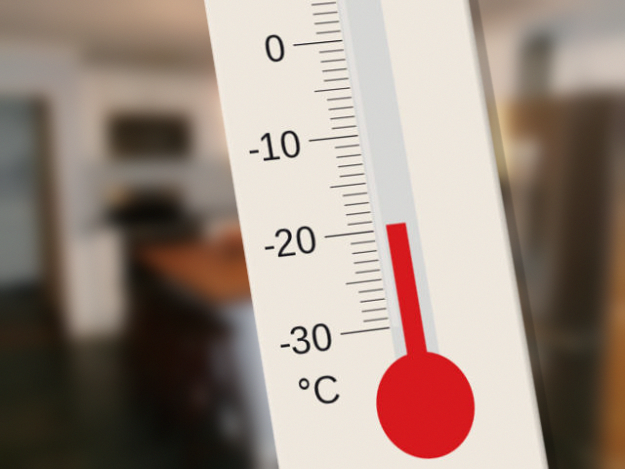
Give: -19.5 °C
